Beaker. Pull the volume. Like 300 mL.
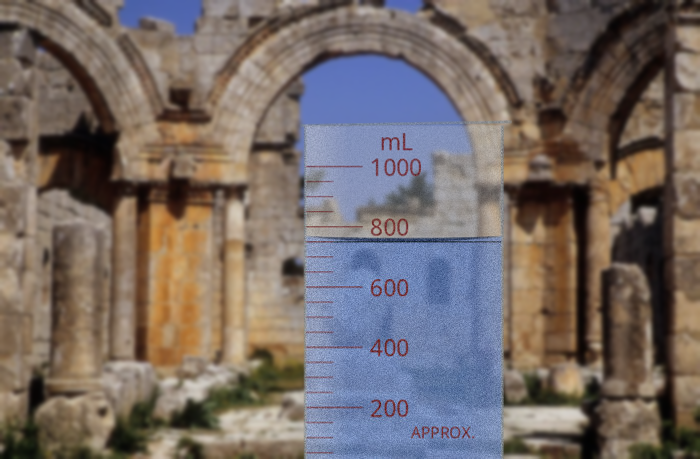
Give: 750 mL
